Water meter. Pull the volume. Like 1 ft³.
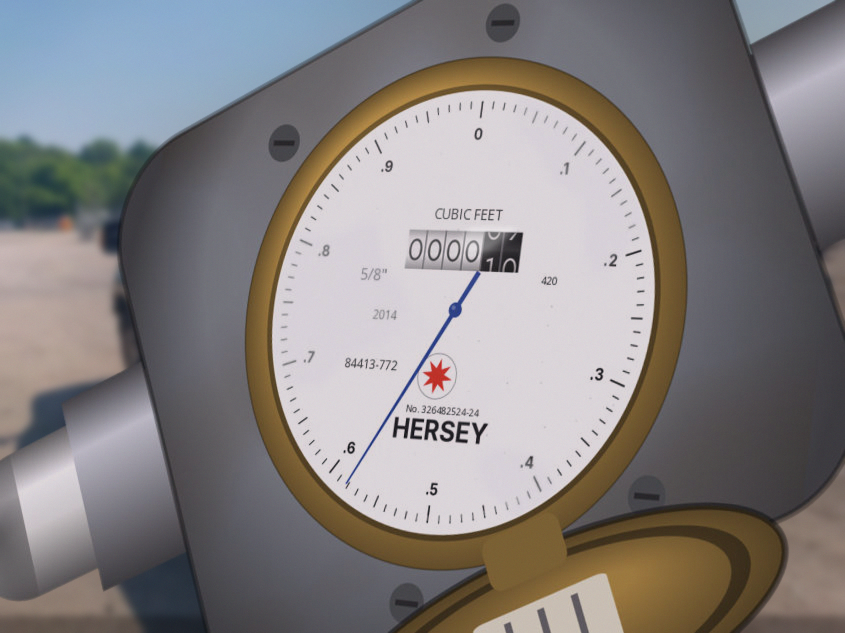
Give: 9.58 ft³
